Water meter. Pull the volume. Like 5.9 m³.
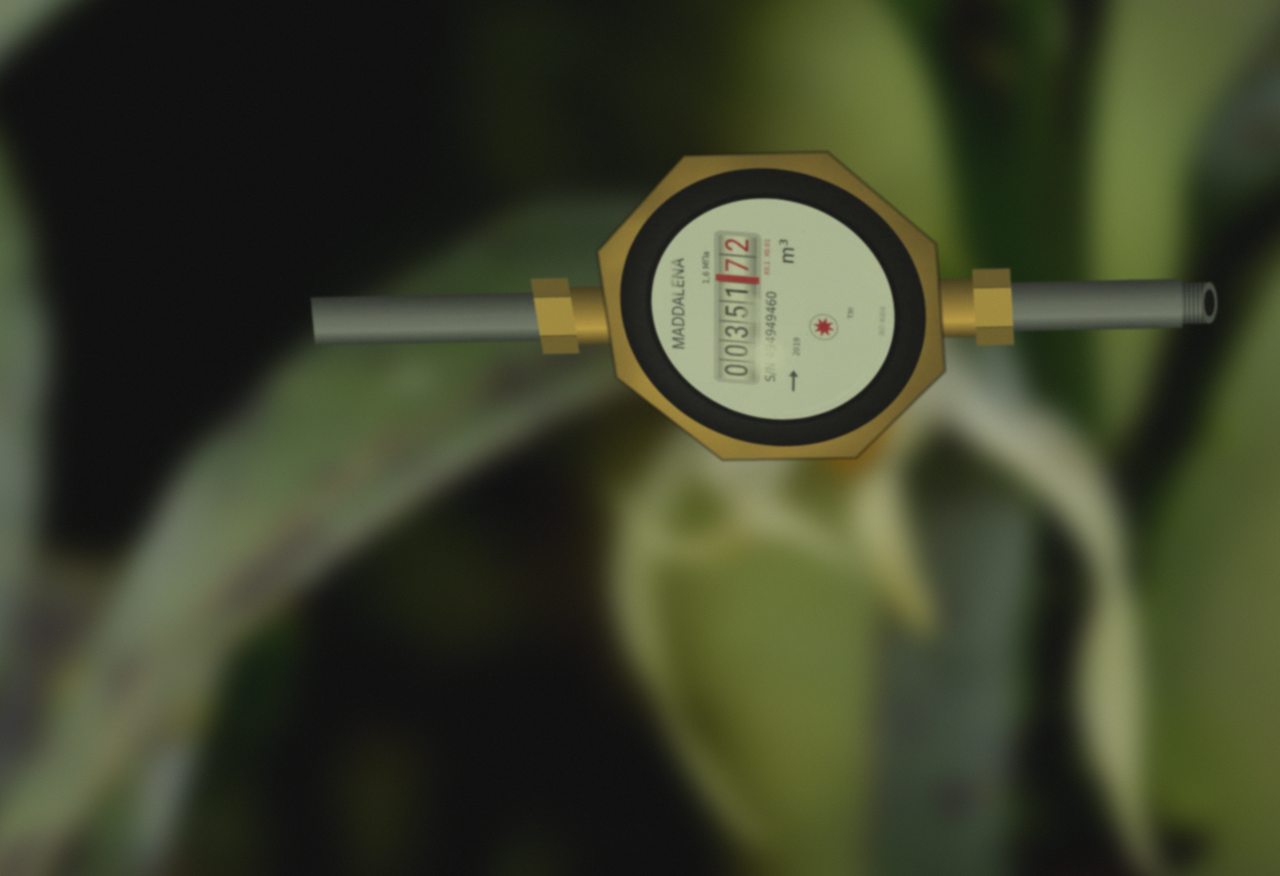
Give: 351.72 m³
